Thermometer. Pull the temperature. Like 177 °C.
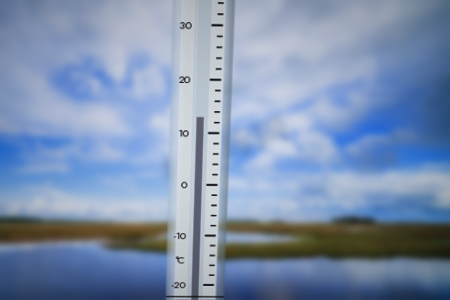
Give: 13 °C
